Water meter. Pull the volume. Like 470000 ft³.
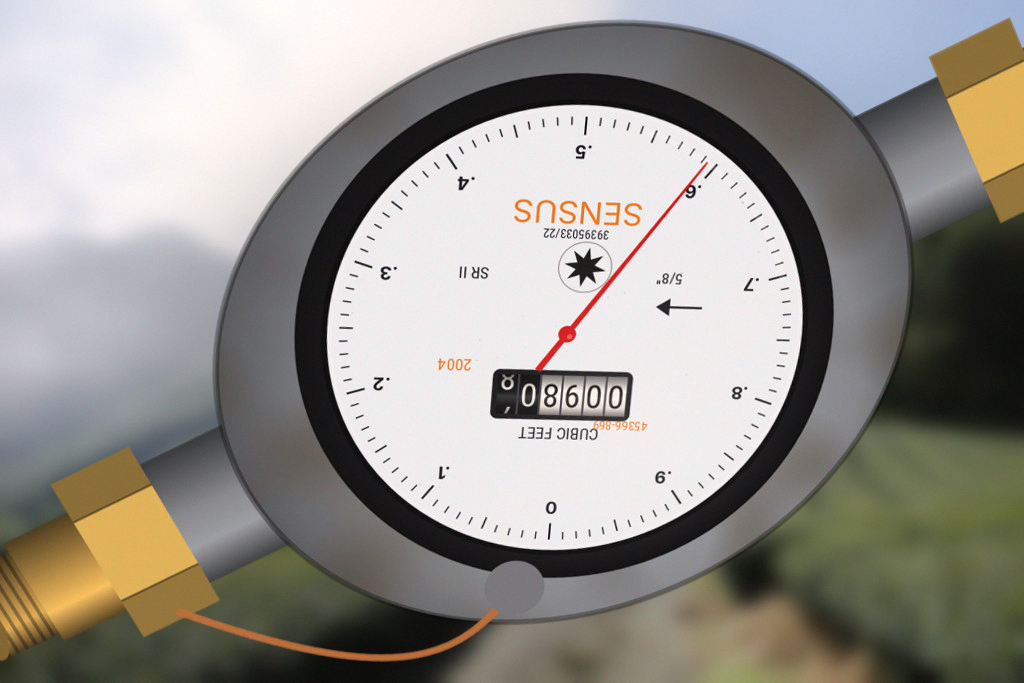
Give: 9807.59 ft³
